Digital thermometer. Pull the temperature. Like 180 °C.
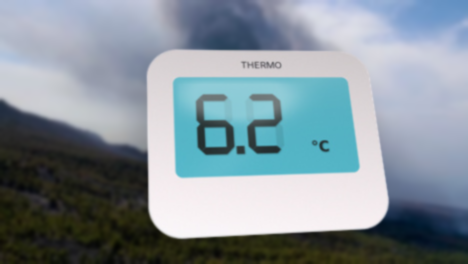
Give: 6.2 °C
